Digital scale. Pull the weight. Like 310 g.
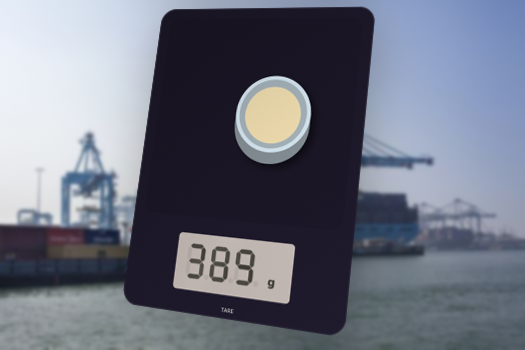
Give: 389 g
